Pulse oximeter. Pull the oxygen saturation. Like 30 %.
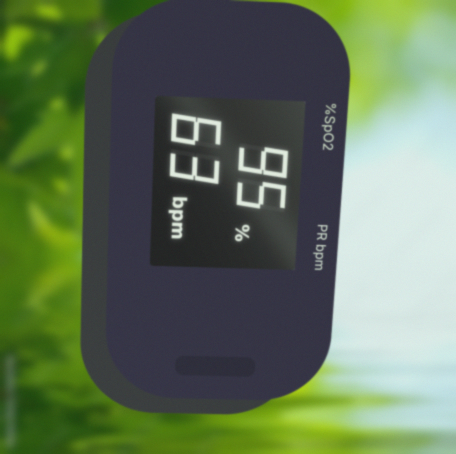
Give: 95 %
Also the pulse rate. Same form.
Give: 63 bpm
